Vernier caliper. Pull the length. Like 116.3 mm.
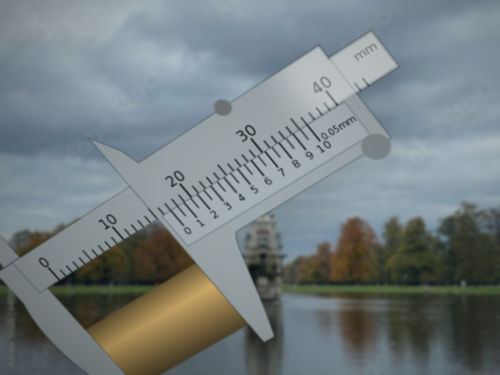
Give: 17.0 mm
